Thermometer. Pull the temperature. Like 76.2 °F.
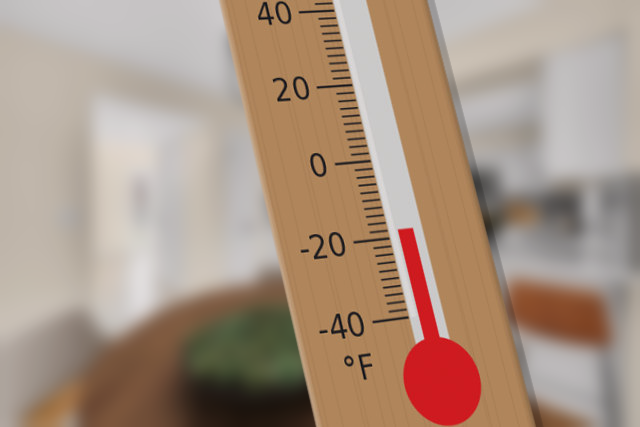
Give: -18 °F
